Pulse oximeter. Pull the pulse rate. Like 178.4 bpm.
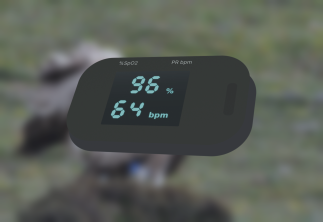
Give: 64 bpm
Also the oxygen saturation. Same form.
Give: 96 %
